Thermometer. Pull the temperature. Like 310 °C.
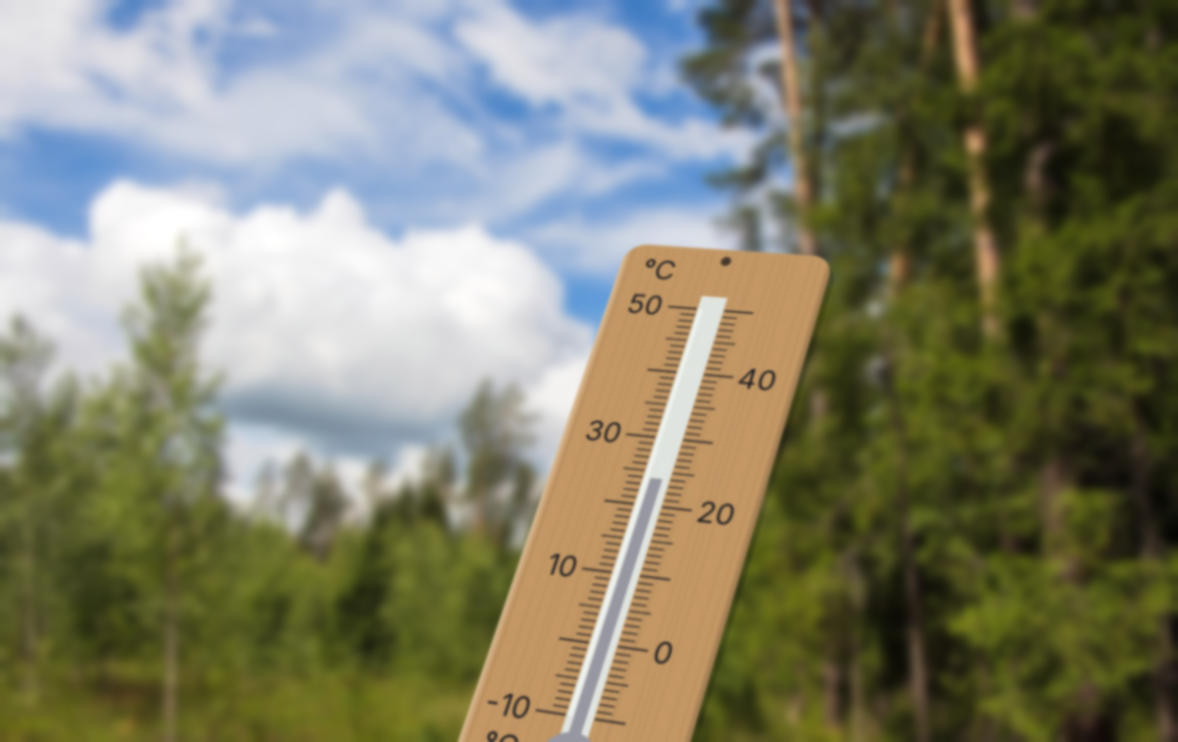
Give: 24 °C
